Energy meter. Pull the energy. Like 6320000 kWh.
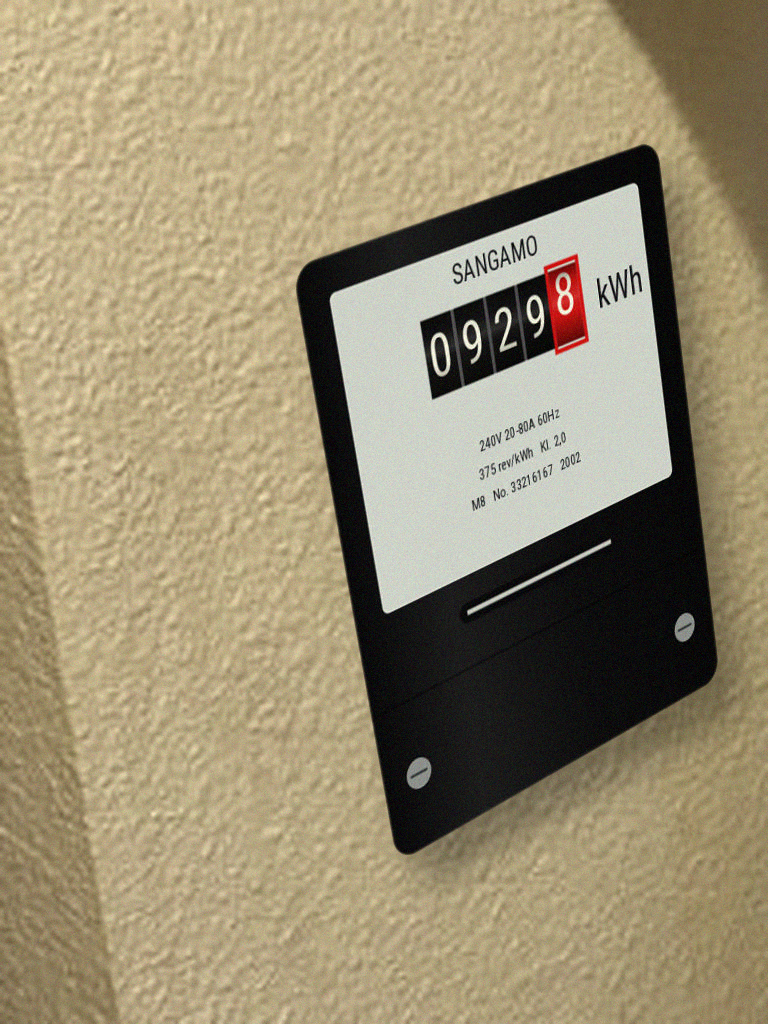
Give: 929.8 kWh
